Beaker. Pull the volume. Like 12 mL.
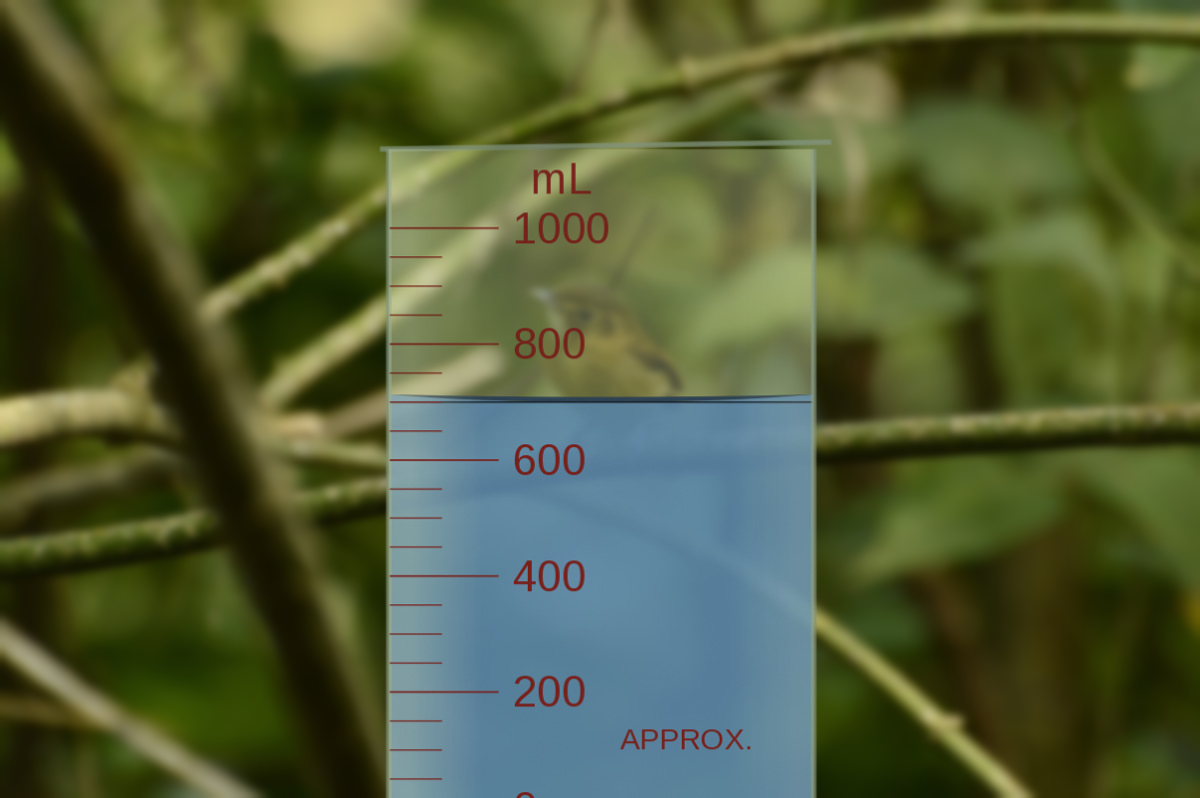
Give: 700 mL
